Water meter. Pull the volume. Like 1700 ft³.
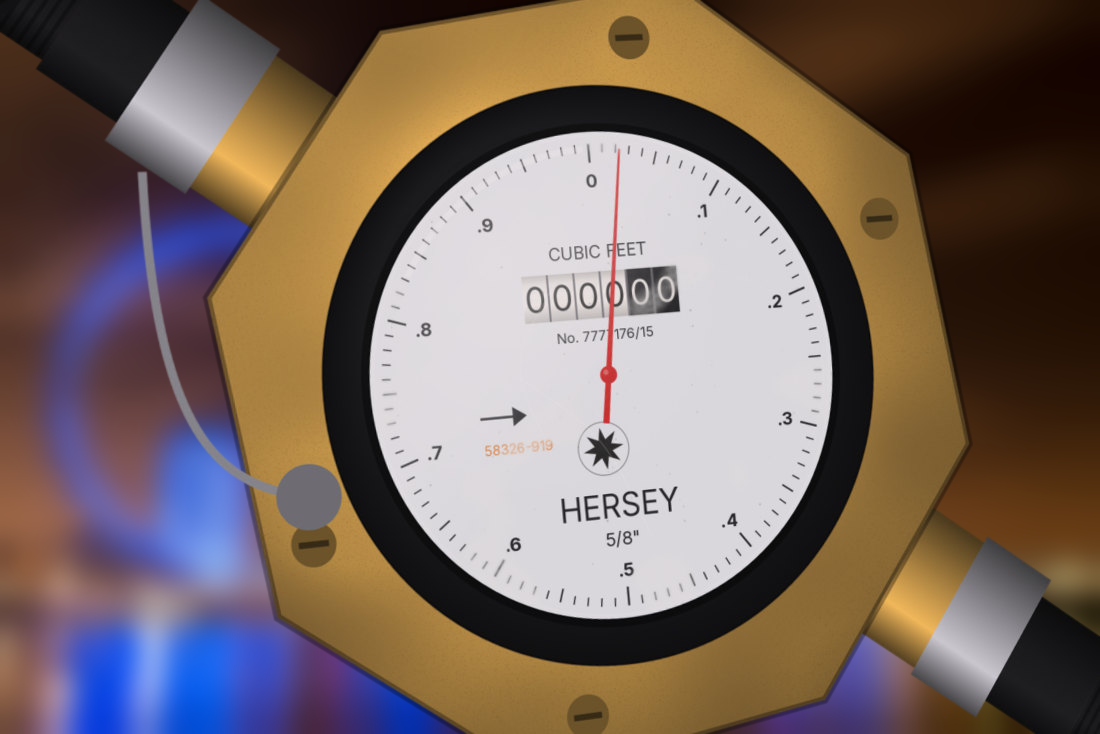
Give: 0.02 ft³
